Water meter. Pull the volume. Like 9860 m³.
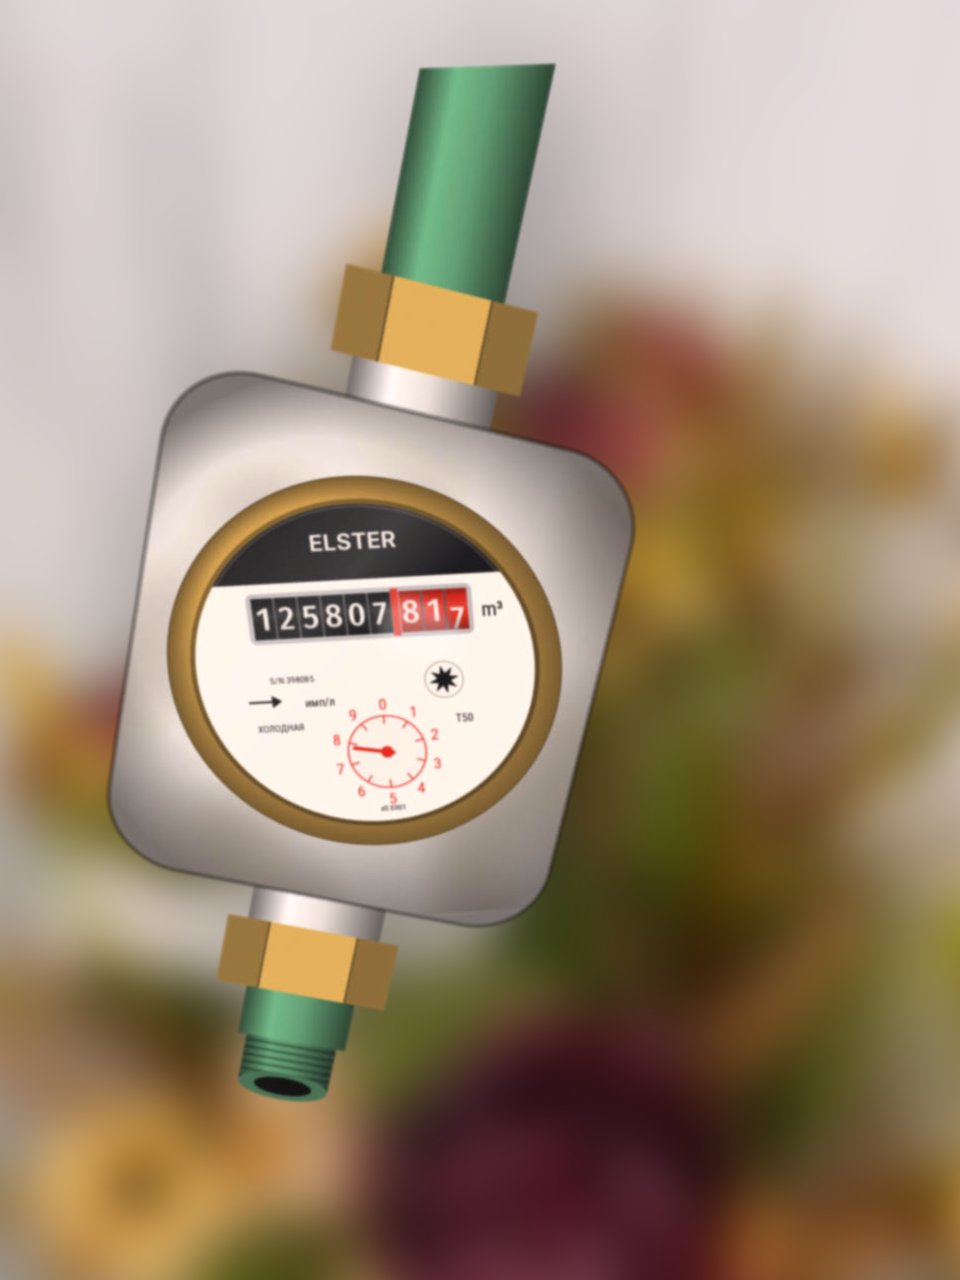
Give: 125807.8167 m³
